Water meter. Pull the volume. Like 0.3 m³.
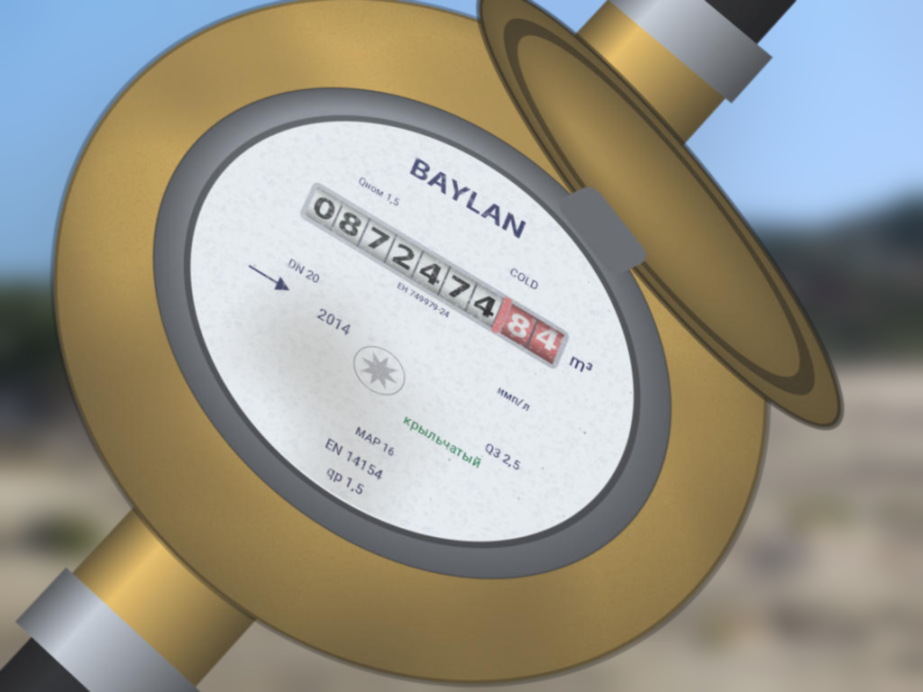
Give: 872474.84 m³
